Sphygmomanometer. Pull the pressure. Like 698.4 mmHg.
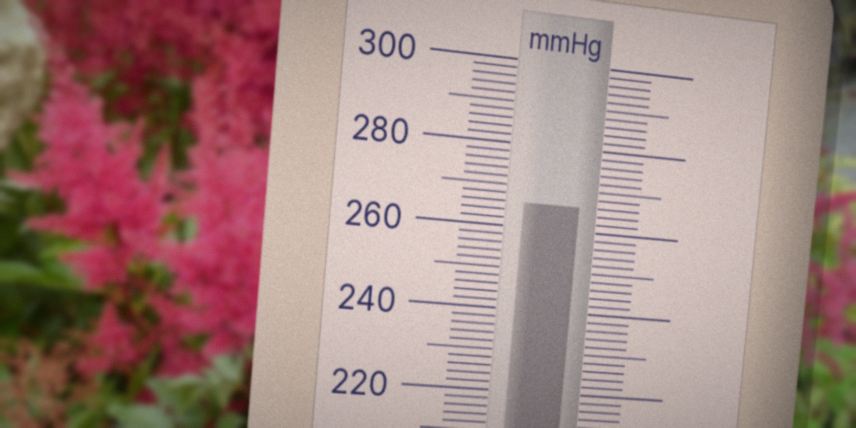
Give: 266 mmHg
